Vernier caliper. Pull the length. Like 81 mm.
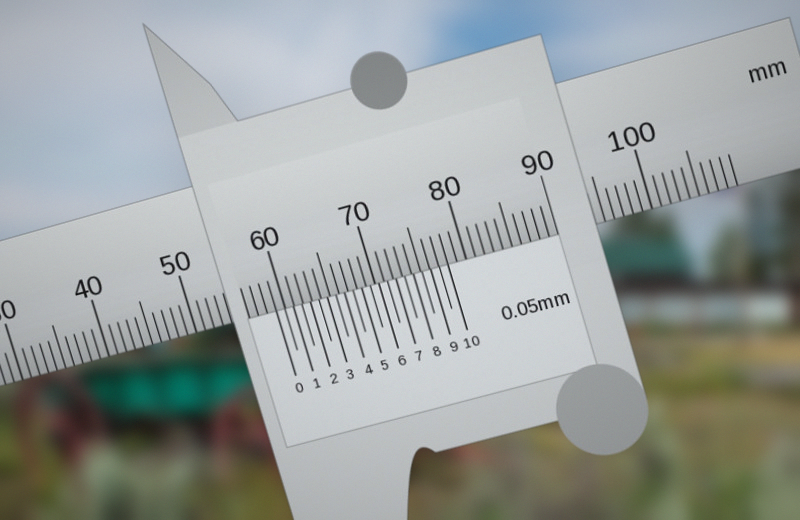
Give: 59.0 mm
